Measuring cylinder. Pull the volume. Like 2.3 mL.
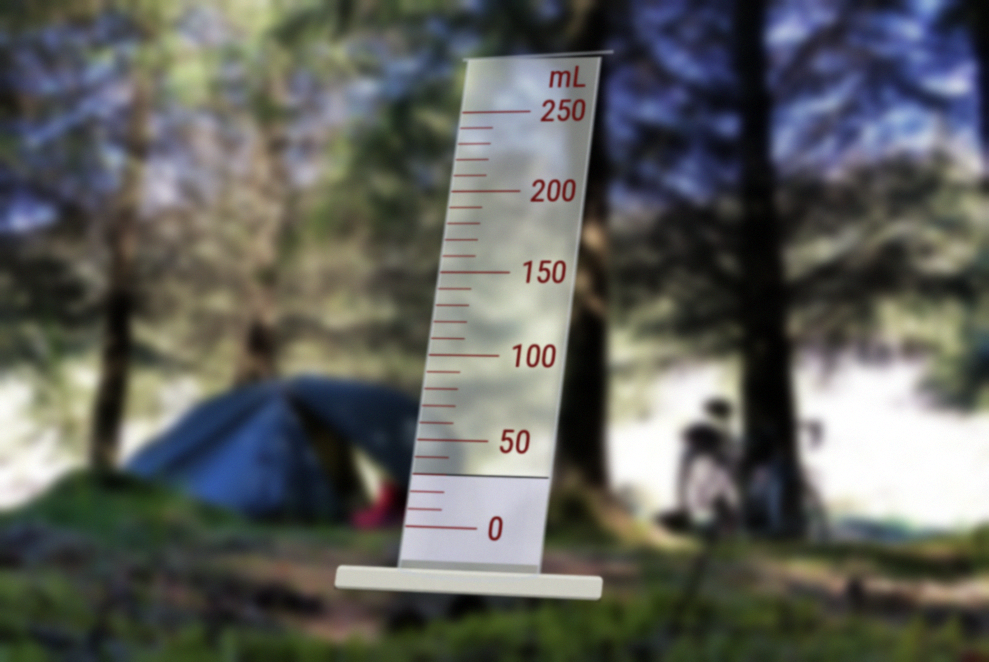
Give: 30 mL
